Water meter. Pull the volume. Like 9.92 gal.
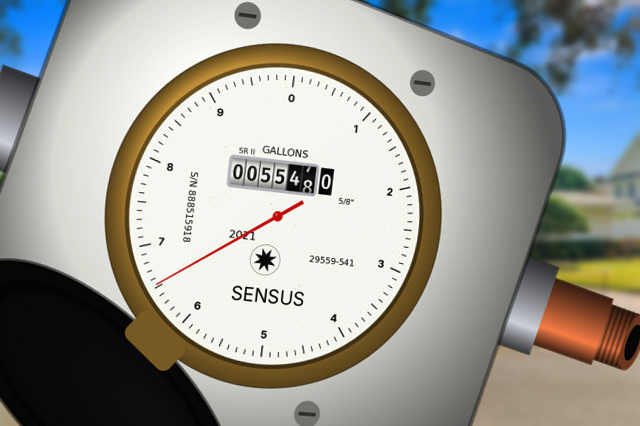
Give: 55476.5 gal
